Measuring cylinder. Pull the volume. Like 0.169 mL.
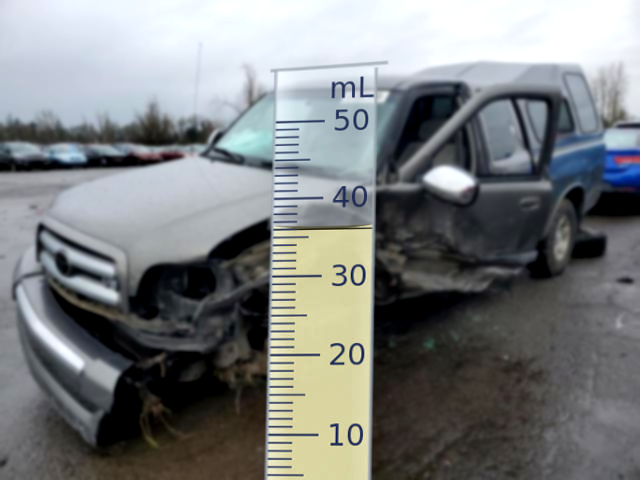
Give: 36 mL
